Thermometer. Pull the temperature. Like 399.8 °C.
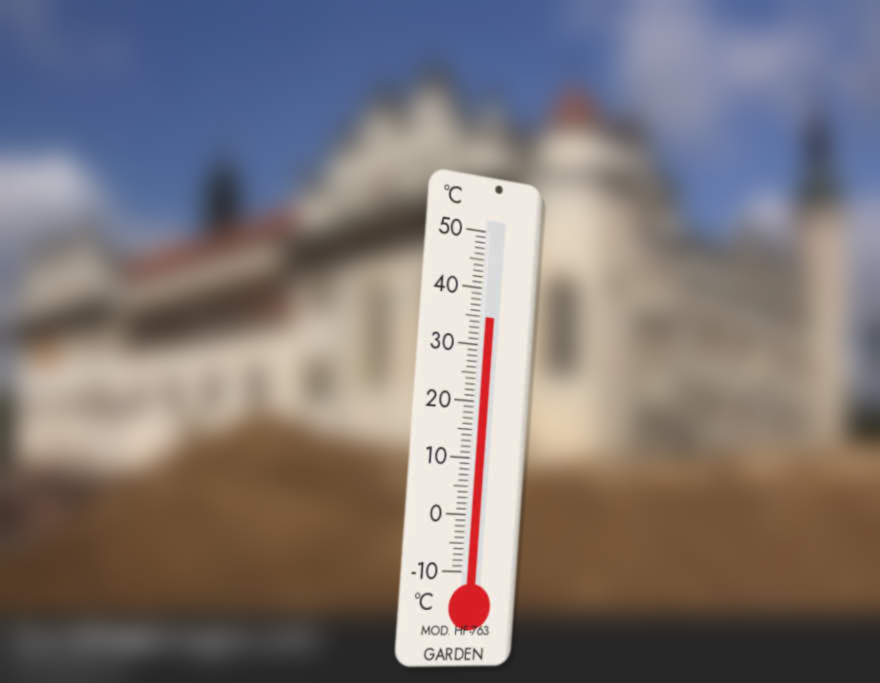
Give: 35 °C
